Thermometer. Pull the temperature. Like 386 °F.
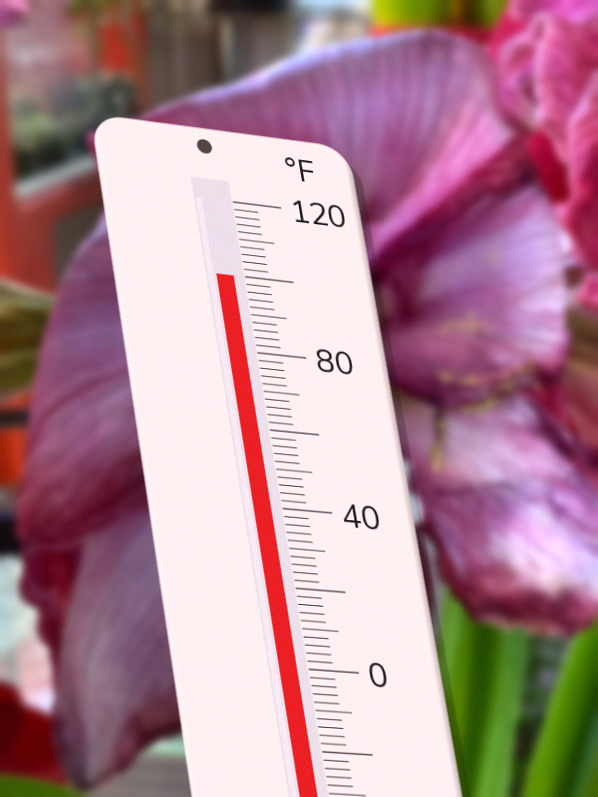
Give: 100 °F
